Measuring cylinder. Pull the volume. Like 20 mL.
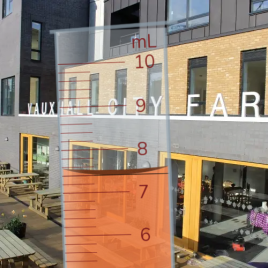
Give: 7.4 mL
